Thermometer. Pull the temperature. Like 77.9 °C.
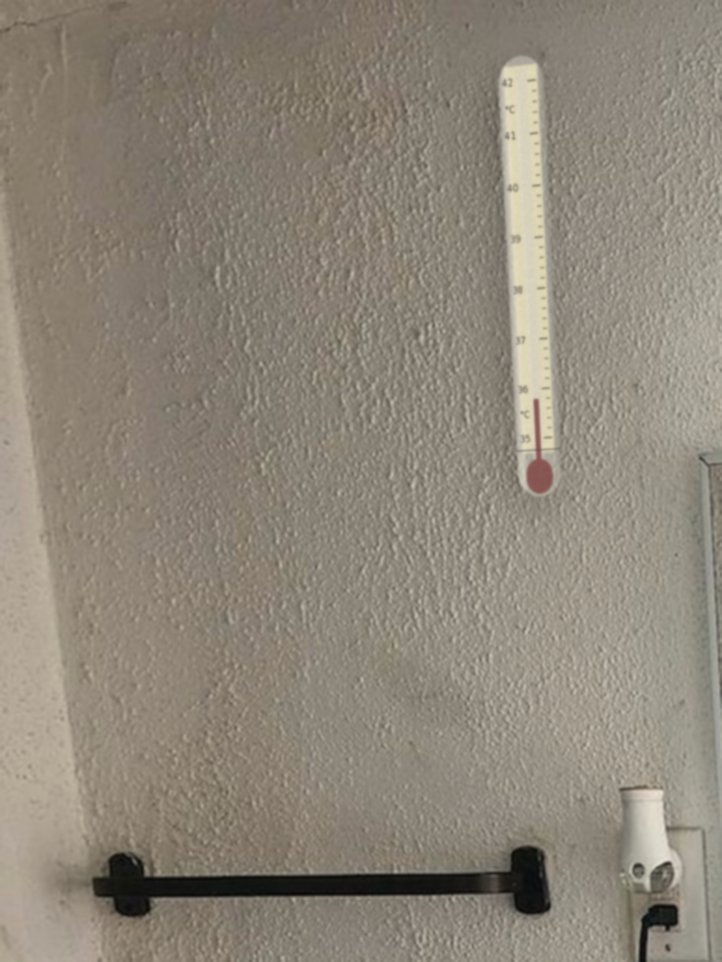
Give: 35.8 °C
